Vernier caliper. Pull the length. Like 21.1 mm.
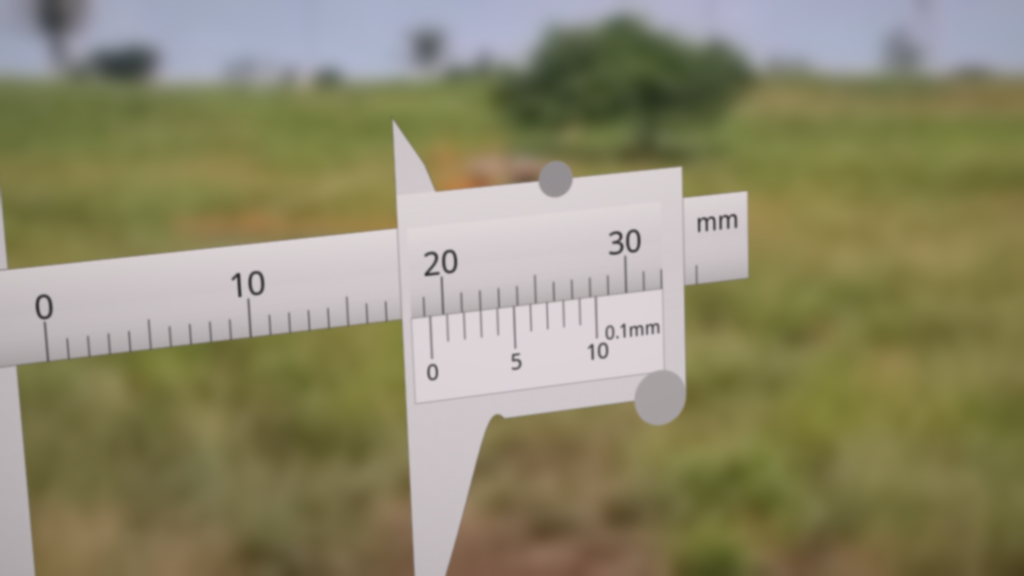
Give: 19.3 mm
